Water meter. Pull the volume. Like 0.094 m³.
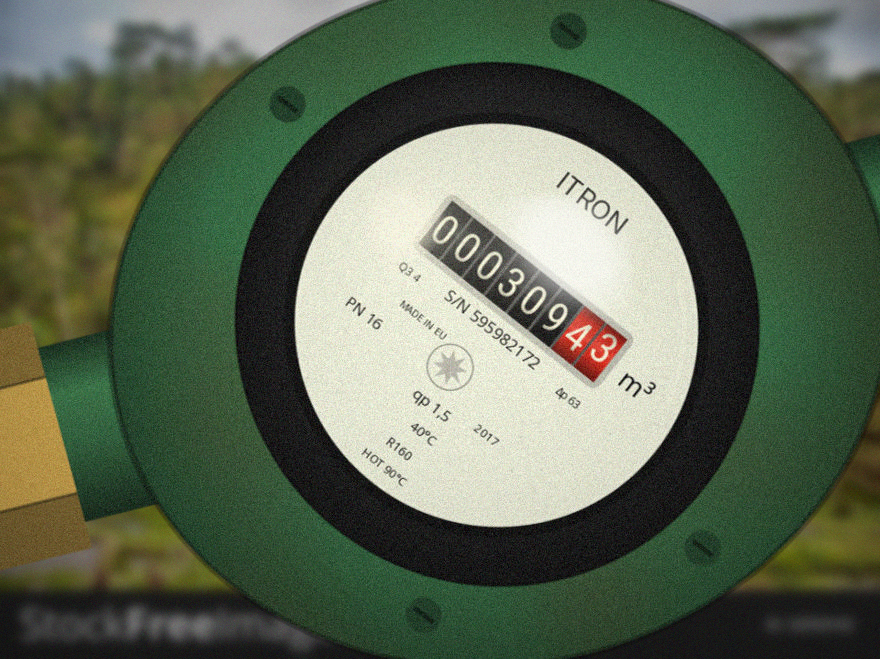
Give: 309.43 m³
